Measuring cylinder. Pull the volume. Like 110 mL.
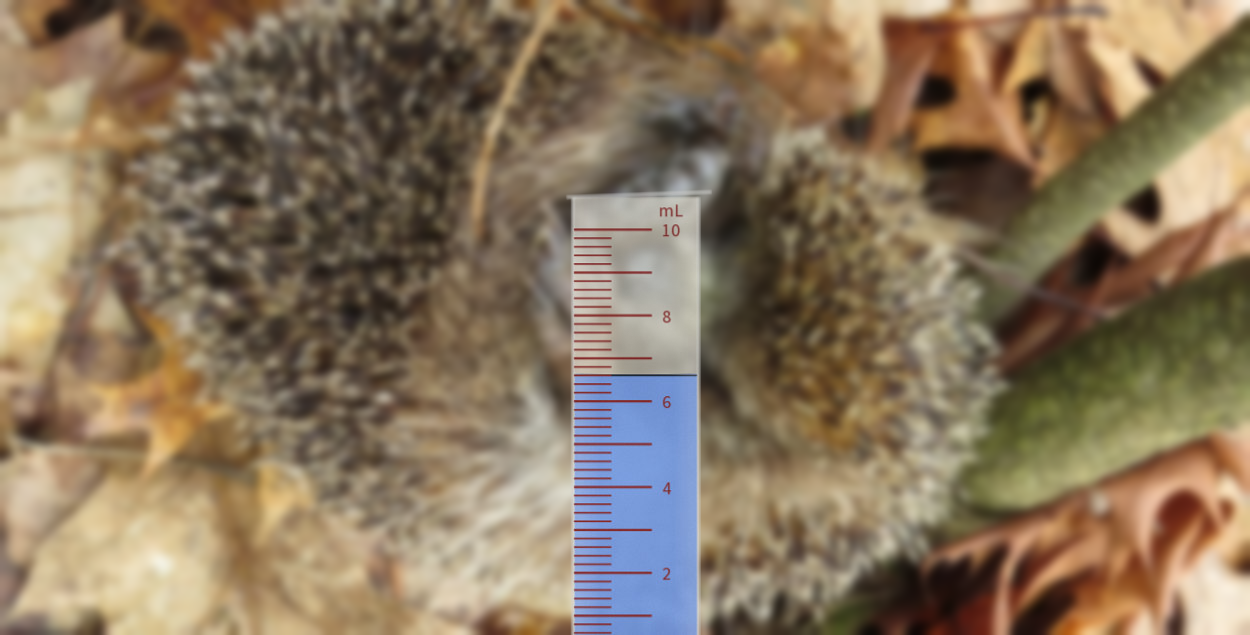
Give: 6.6 mL
